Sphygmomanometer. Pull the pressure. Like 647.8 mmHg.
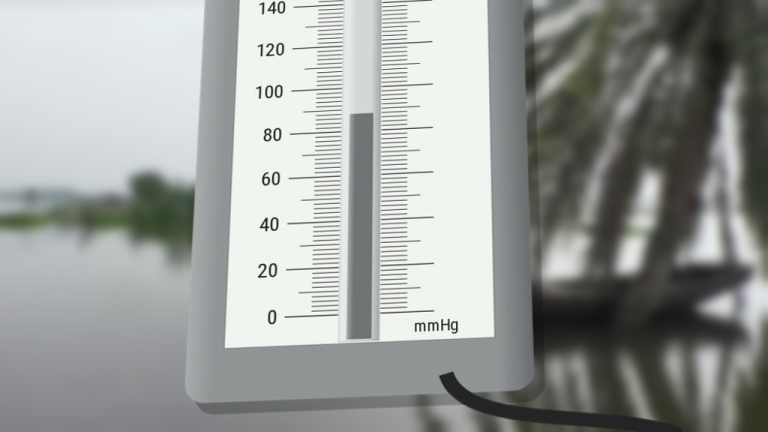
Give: 88 mmHg
